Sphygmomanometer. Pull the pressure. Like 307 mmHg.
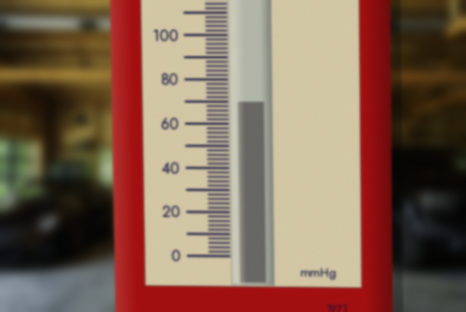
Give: 70 mmHg
